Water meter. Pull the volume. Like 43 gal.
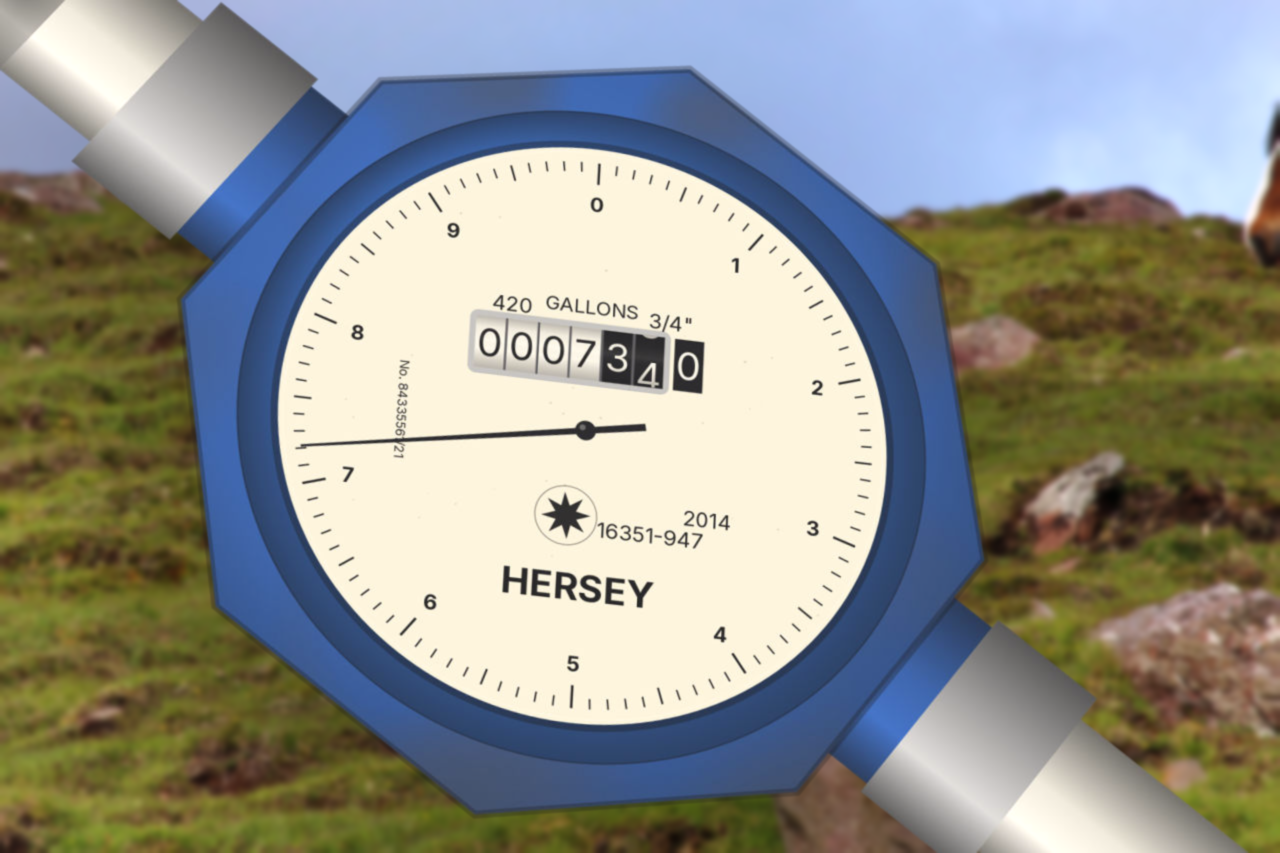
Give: 7337.2 gal
